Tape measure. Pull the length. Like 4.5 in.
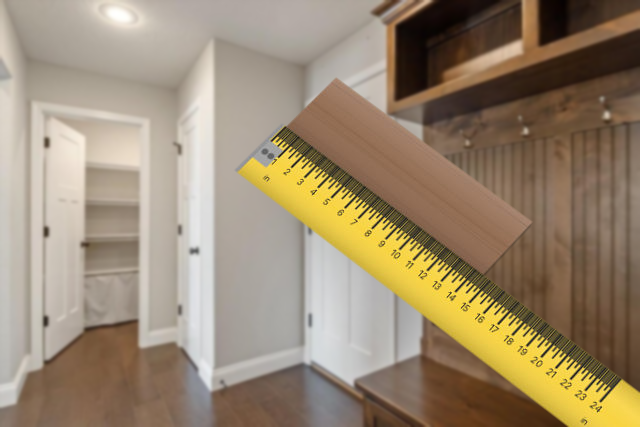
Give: 14.5 in
